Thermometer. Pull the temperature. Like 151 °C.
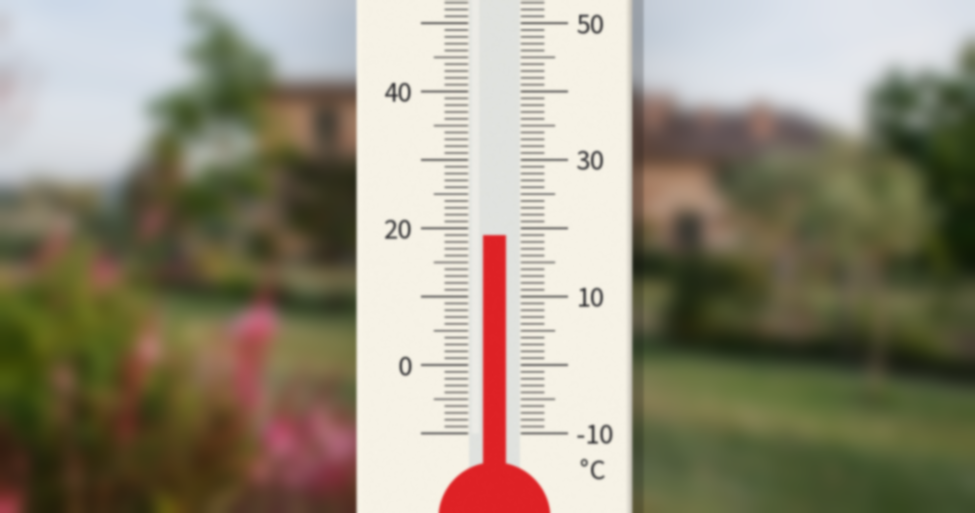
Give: 19 °C
